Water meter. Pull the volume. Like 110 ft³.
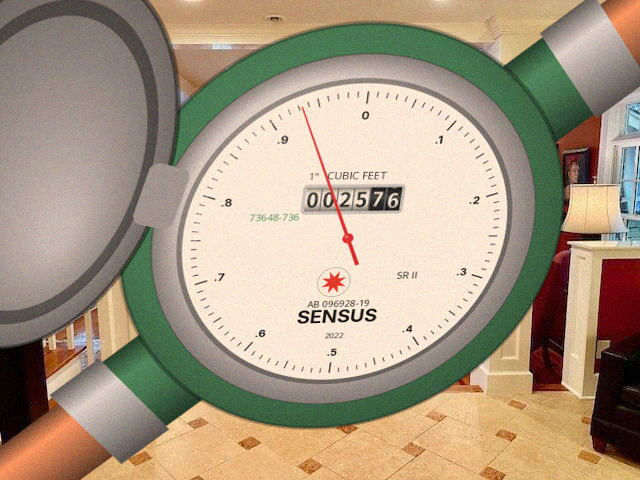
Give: 2575.93 ft³
